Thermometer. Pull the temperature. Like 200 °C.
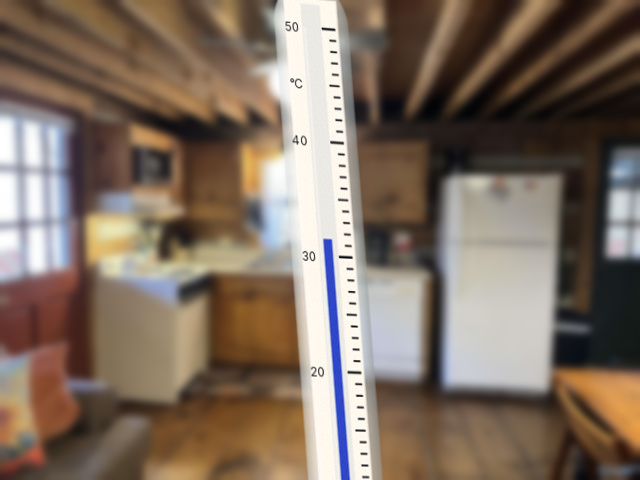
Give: 31.5 °C
